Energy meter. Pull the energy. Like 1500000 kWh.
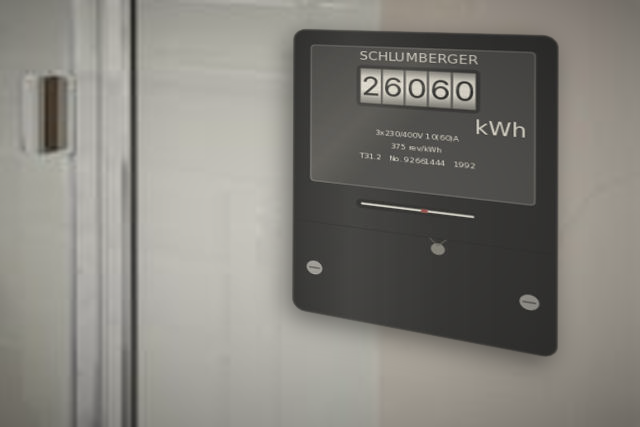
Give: 26060 kWh
